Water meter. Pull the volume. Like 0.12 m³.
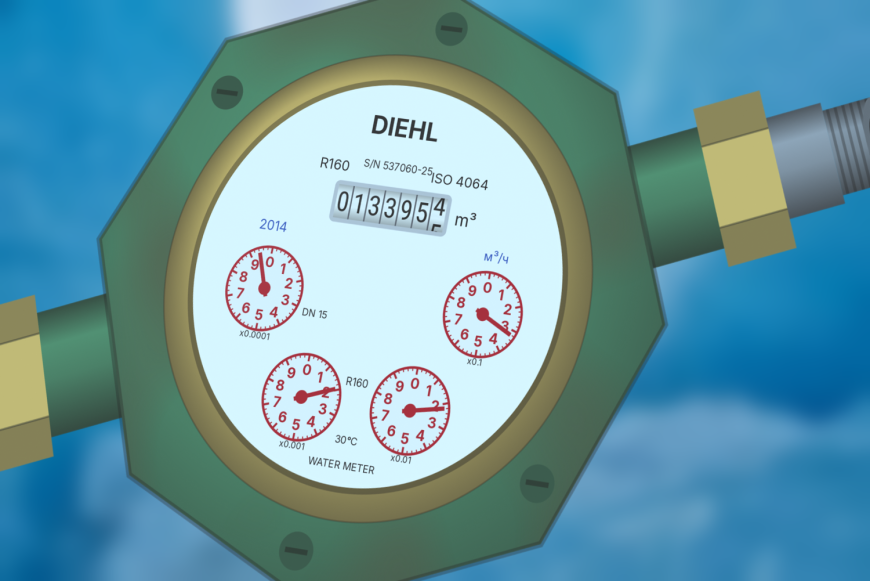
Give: 133954.3219 m³
